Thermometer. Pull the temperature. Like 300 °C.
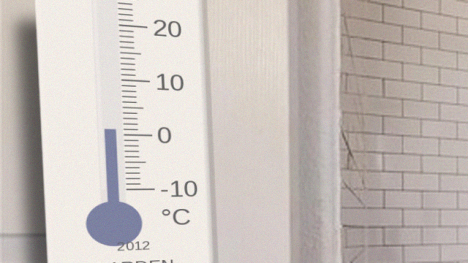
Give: 1 °C
